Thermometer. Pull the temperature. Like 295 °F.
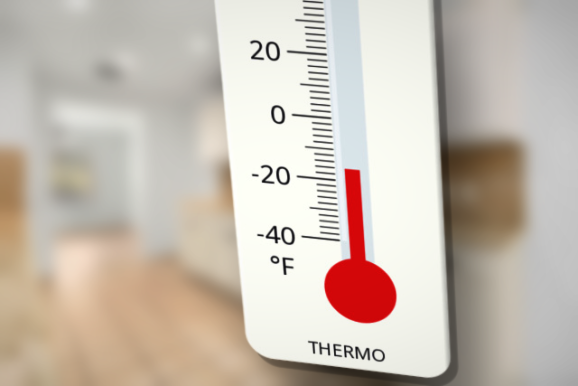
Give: -16 °F
